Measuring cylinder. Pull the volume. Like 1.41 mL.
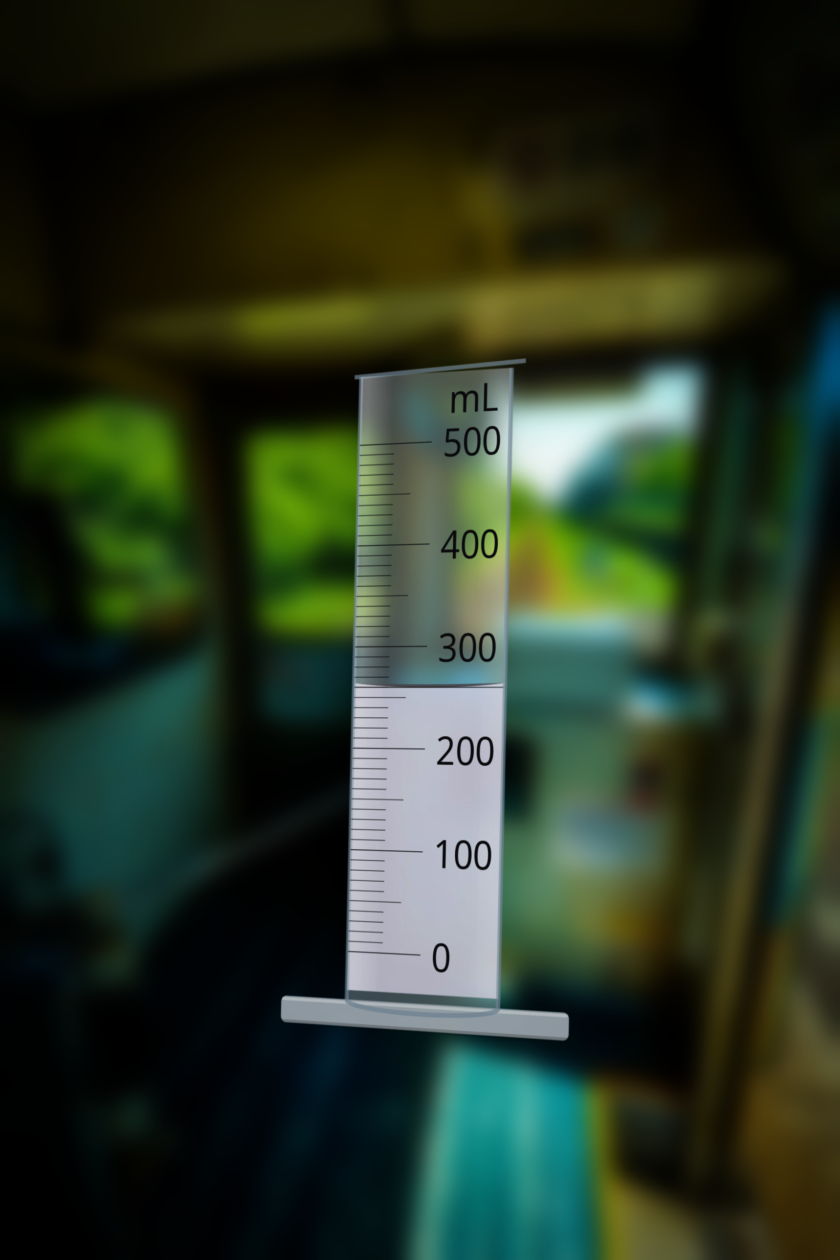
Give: 260 mL
